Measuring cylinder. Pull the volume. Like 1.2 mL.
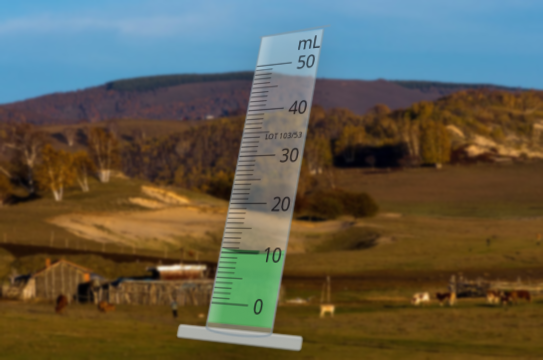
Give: 10 mL
